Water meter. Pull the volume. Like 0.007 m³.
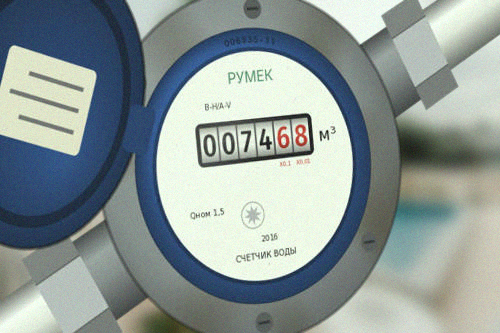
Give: 74.68 m³
